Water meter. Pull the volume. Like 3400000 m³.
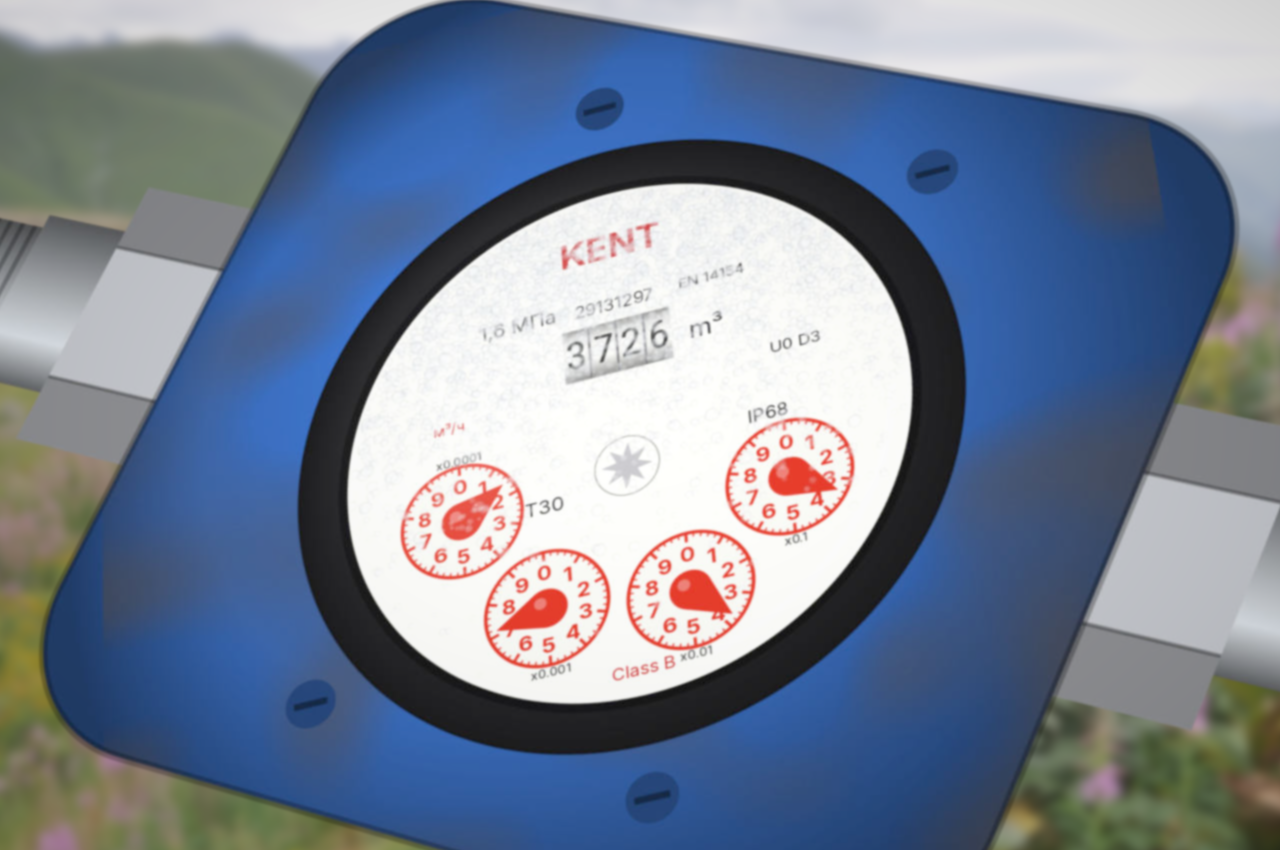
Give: 3726.3371 m³
